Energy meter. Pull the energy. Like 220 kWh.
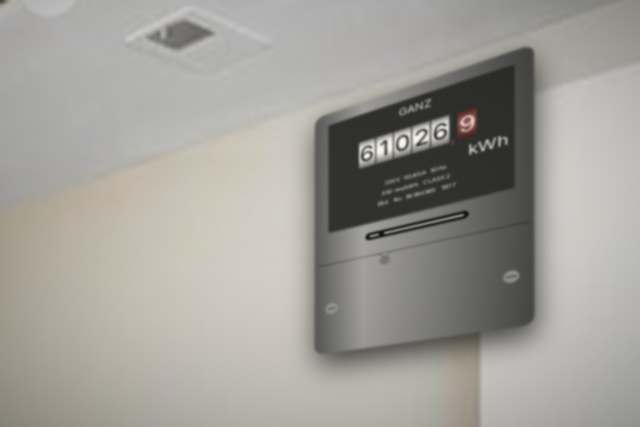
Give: 61026.9 kWh
